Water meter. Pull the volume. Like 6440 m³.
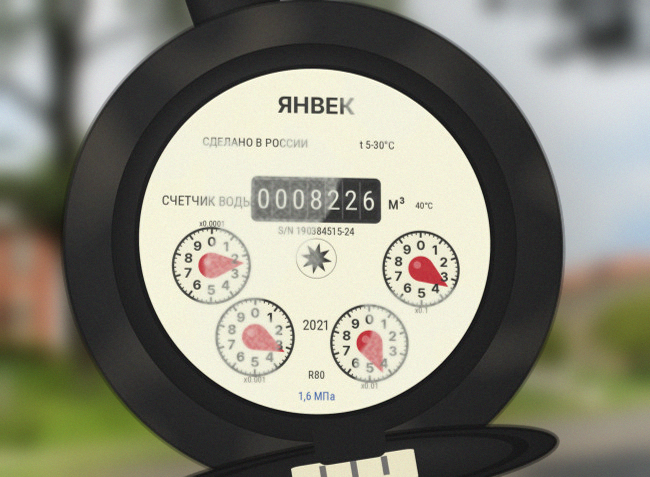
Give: 8226.3432 m³
